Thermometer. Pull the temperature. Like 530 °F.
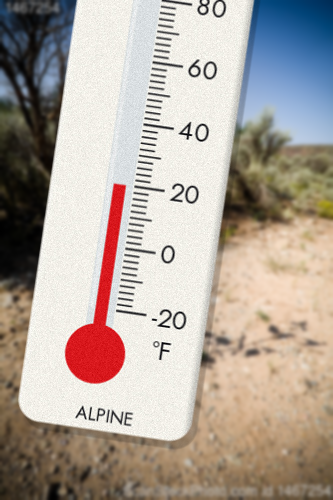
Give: 20 °F
